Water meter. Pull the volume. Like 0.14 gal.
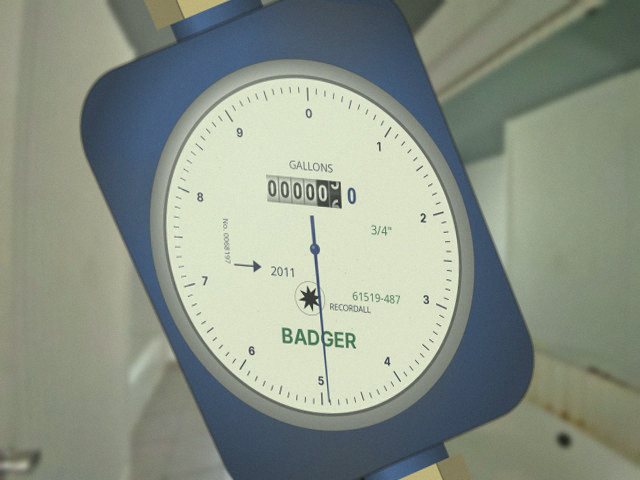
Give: 54.9 gal
